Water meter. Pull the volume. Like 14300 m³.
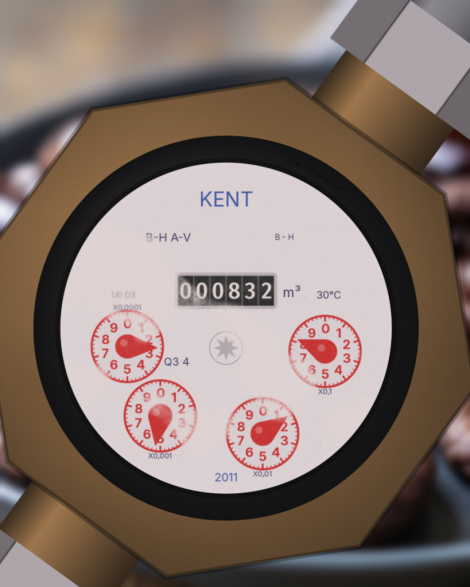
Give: 832.8152 m³
